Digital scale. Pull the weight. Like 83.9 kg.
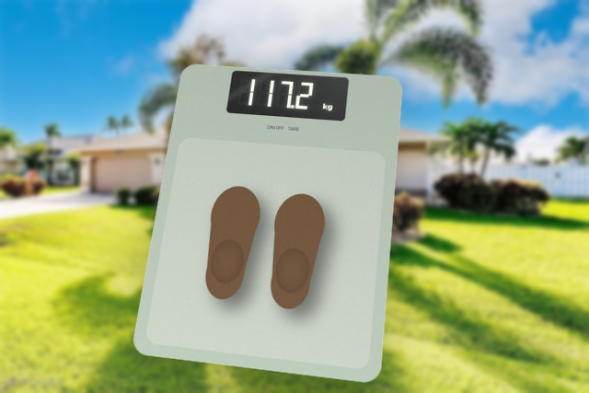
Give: 117.2 kg
